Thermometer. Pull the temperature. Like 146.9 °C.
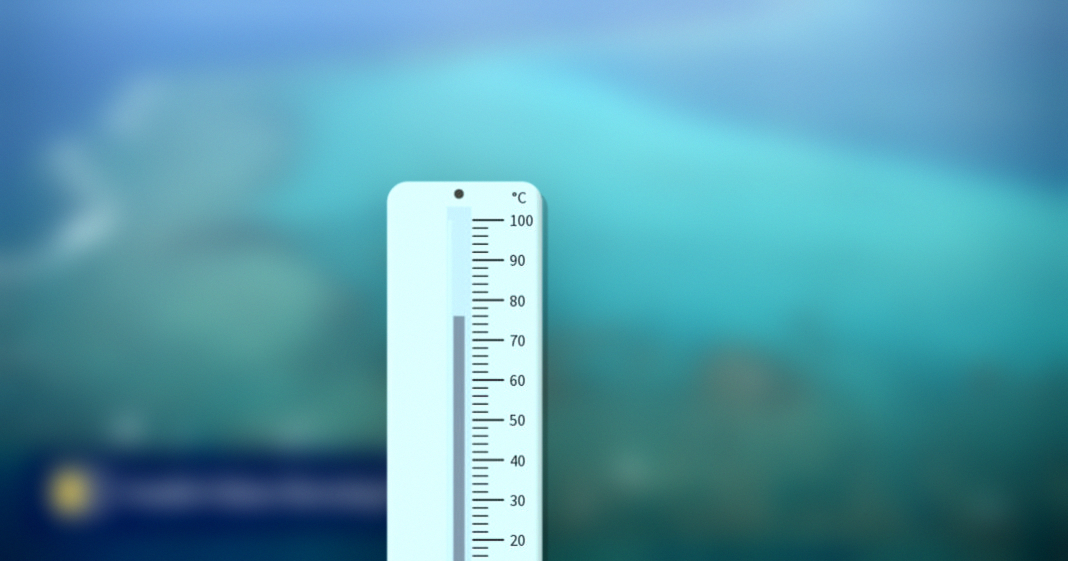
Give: 76 °C
